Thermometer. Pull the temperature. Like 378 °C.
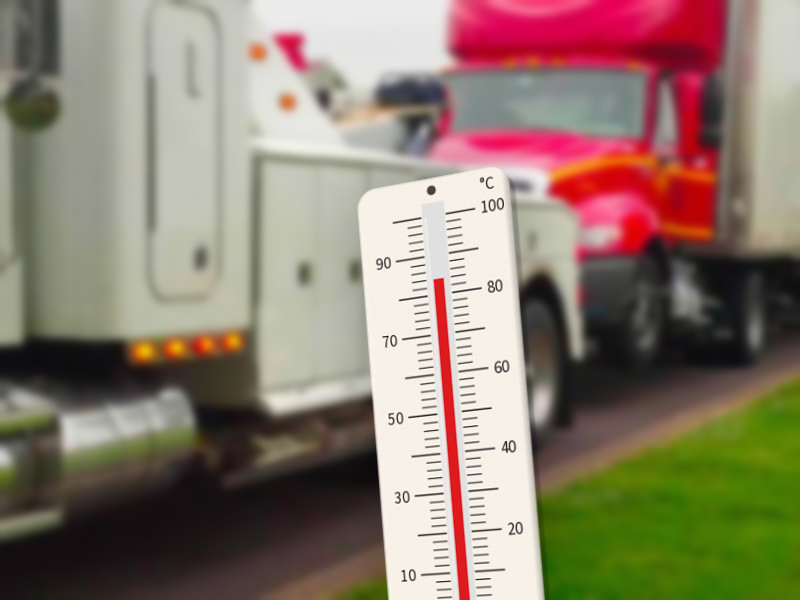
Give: 84 °C
